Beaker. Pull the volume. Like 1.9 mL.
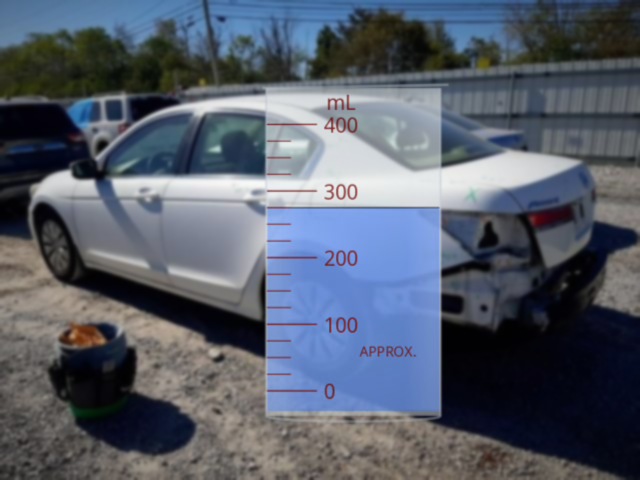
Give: 275 mL
